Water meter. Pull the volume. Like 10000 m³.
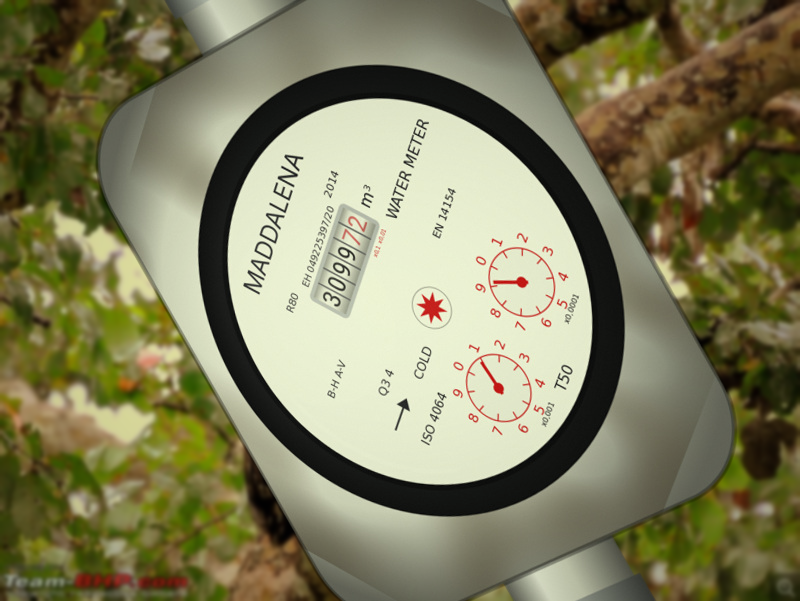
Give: 3099.7209 m³
